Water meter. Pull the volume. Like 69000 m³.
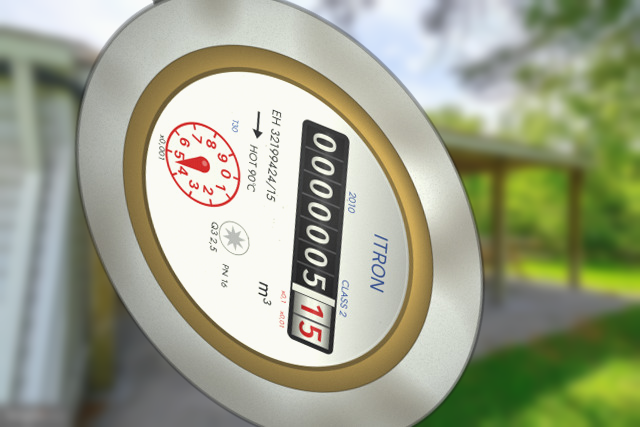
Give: 5.154 m³
